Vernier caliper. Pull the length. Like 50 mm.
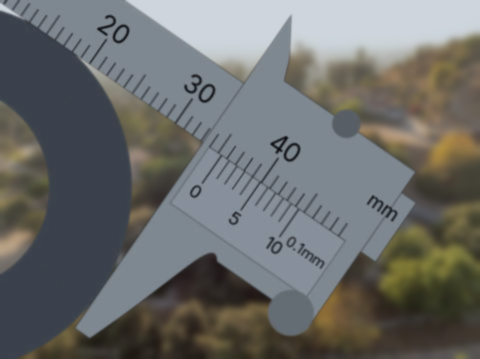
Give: 35.4 mm
